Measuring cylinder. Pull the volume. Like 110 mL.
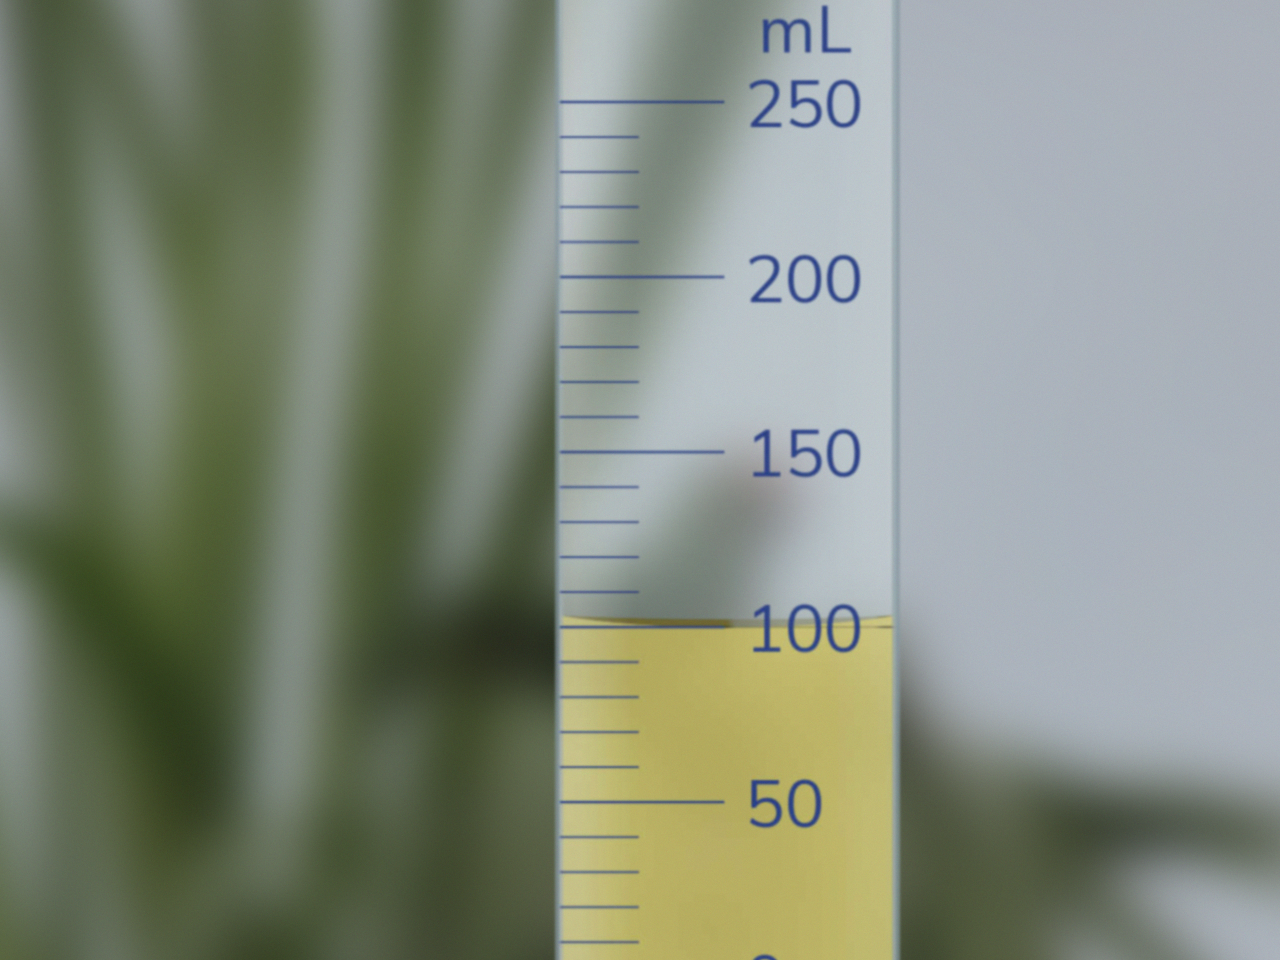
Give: 100 mL
